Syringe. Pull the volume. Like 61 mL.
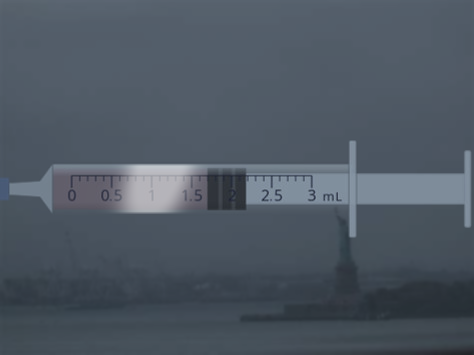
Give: 1.7 mL
